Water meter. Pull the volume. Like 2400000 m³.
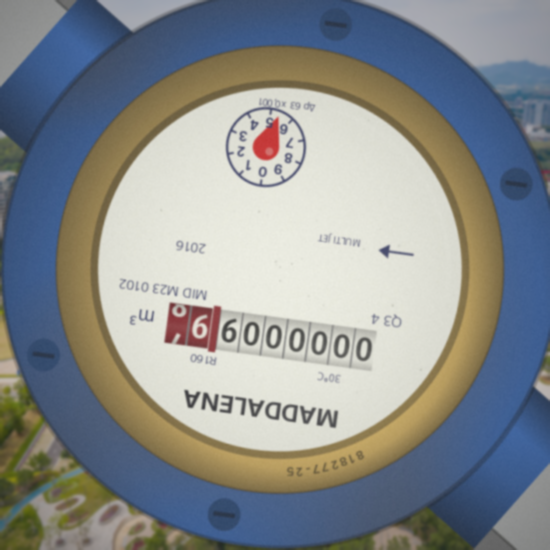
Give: 9.975 m³
